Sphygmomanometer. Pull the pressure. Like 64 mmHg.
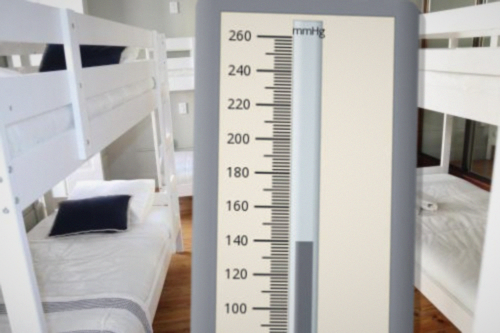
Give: 140 mmHg
